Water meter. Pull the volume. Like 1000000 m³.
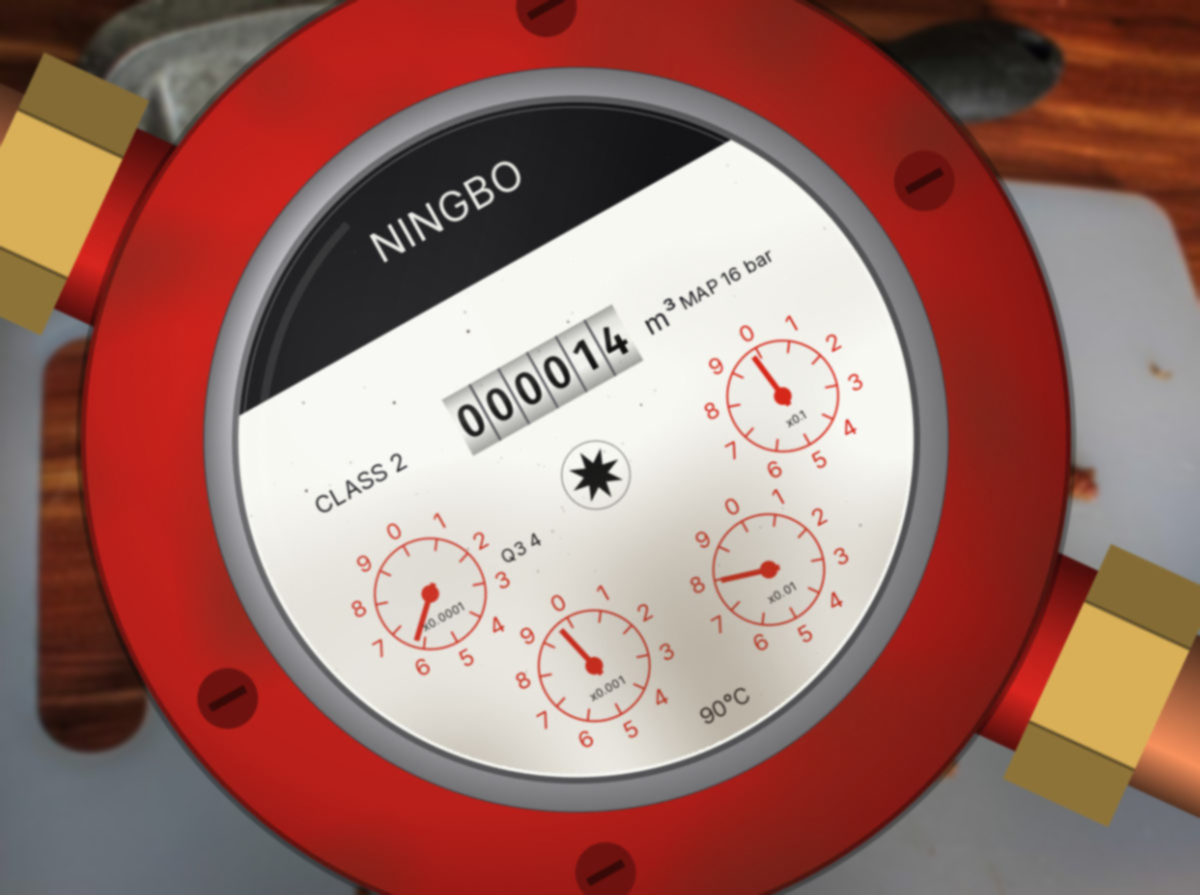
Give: 13.9796 m³
